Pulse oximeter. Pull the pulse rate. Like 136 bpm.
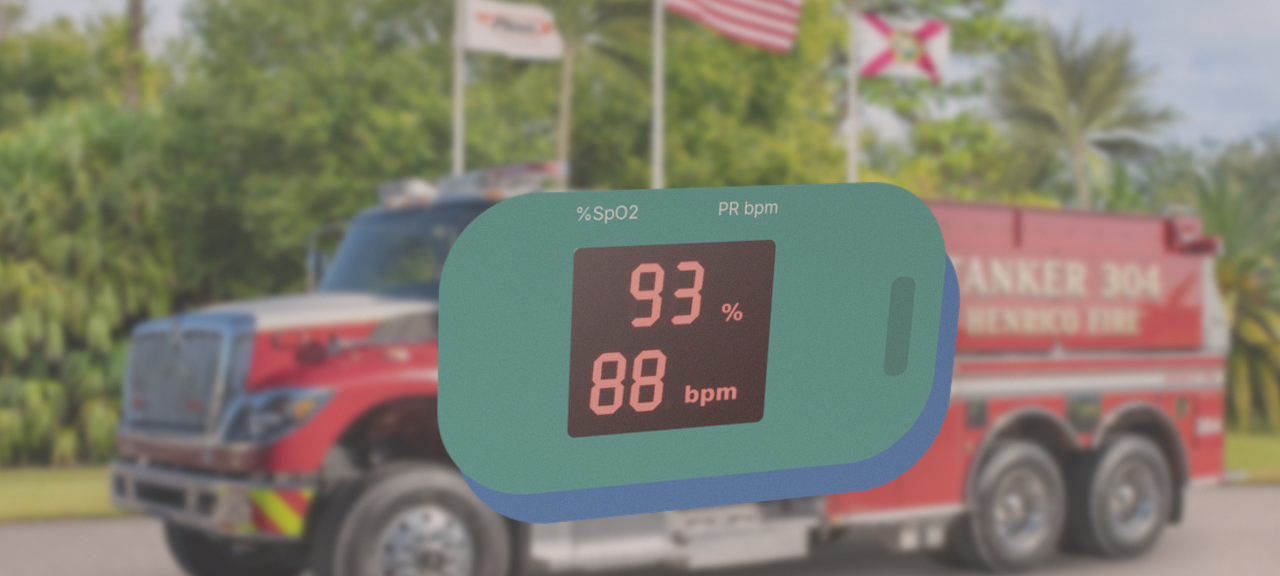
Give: 88 bpm
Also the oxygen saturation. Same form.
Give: 93 %
